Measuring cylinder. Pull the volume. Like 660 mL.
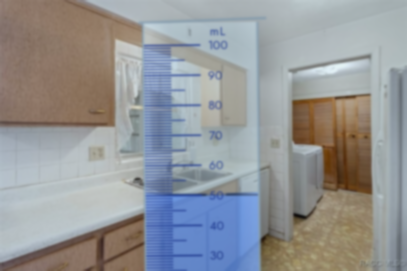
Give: 50 mL
